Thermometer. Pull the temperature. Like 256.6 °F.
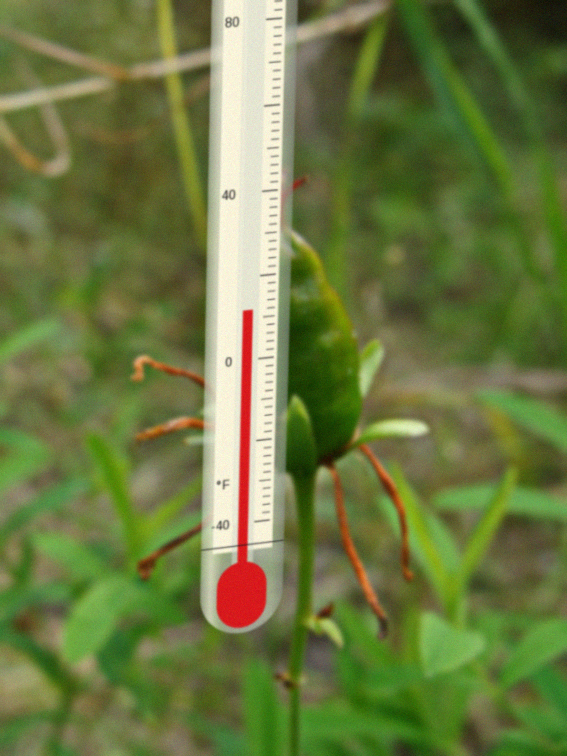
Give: 12 °F
